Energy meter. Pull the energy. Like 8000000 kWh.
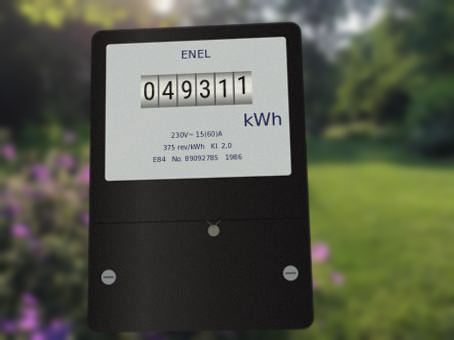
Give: 49311 kWh
